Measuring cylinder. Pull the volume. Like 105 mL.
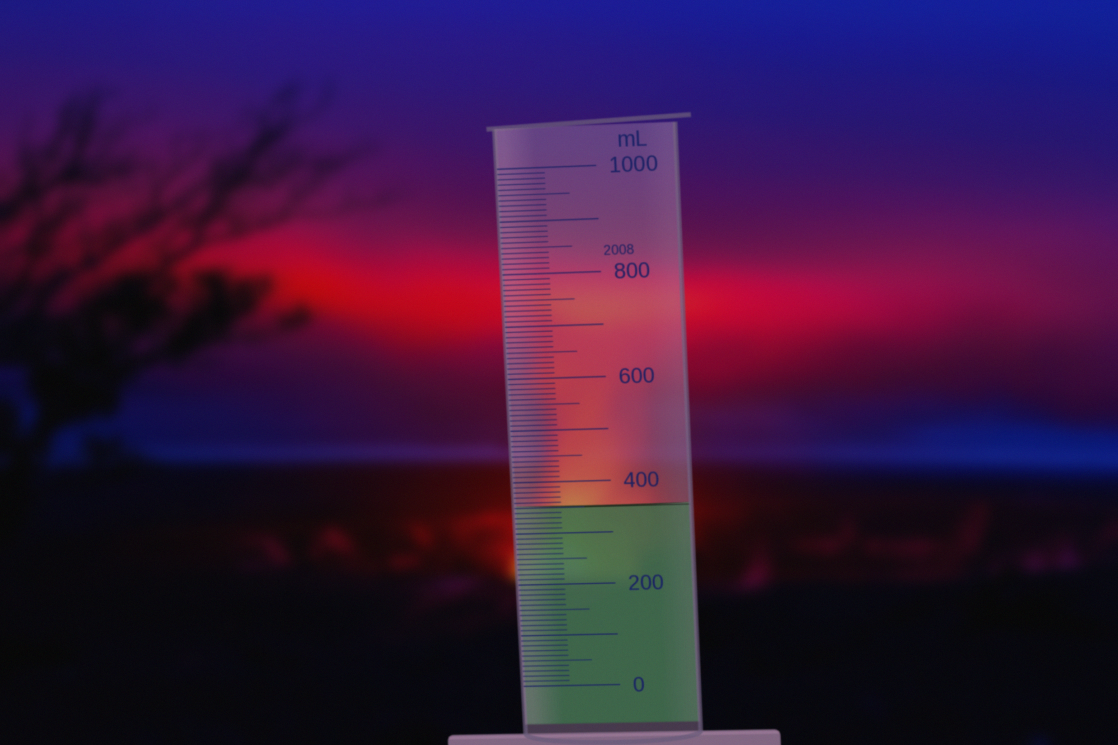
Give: 350 mL
